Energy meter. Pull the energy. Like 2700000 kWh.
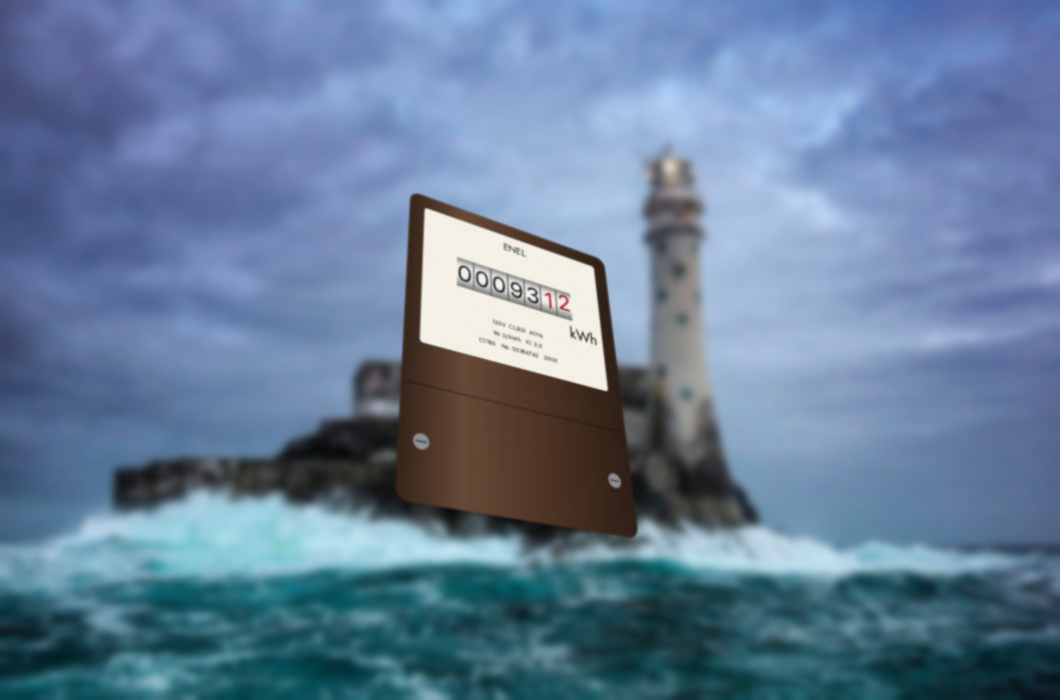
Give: 93.12 kWh
